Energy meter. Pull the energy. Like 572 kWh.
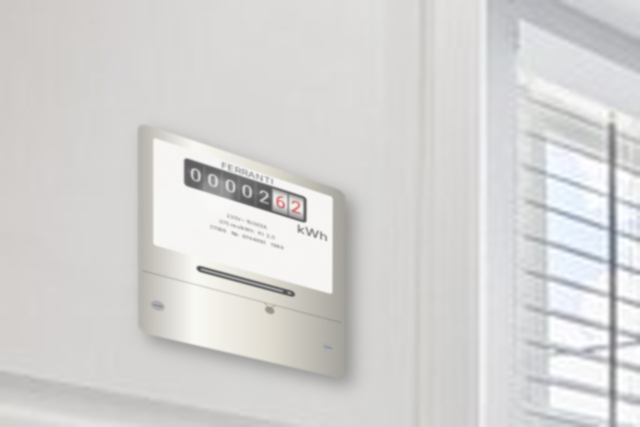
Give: 2.62 kWh
